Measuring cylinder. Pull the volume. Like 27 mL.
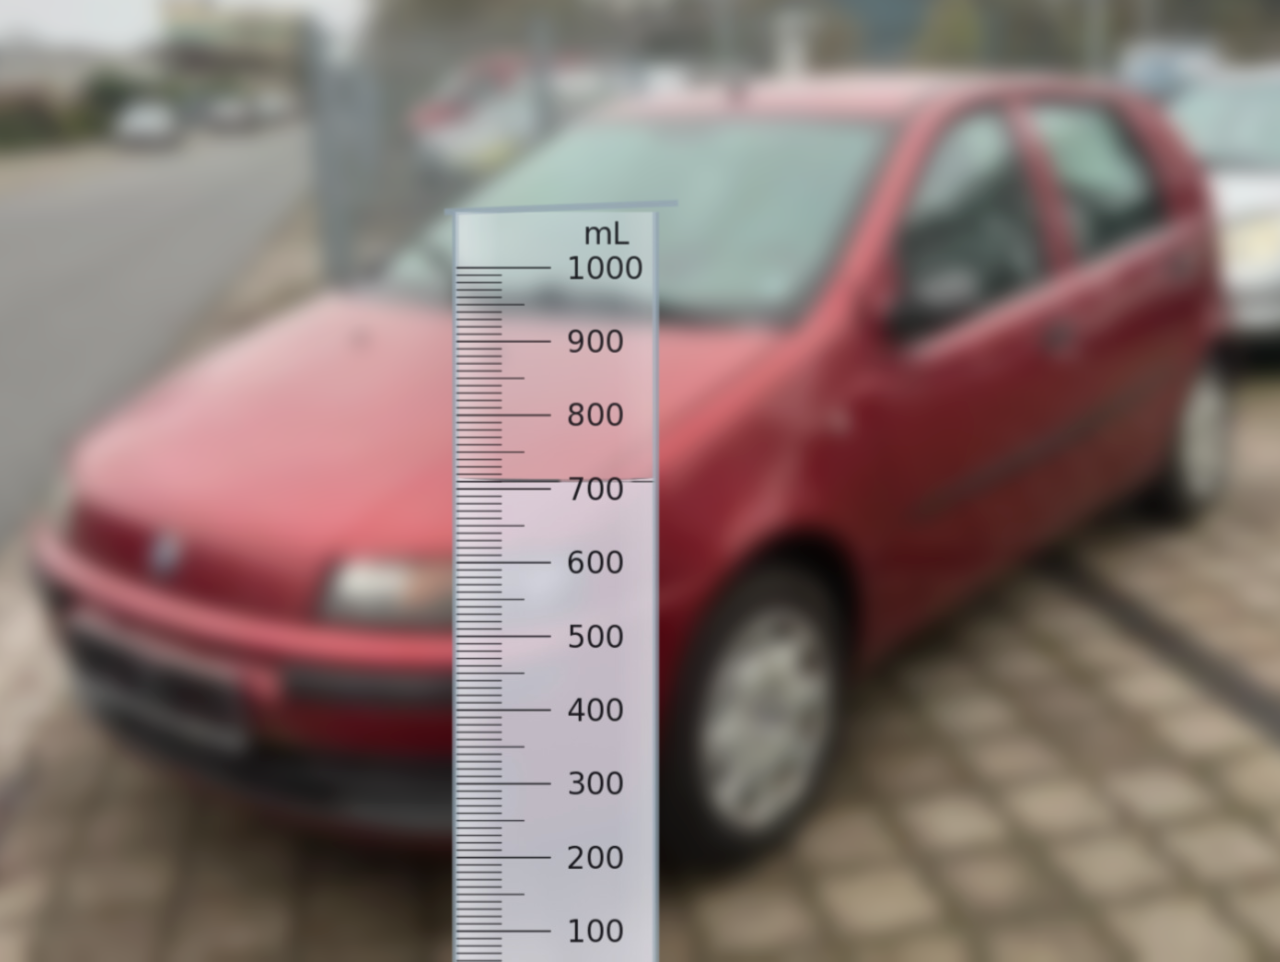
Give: 710 mL
